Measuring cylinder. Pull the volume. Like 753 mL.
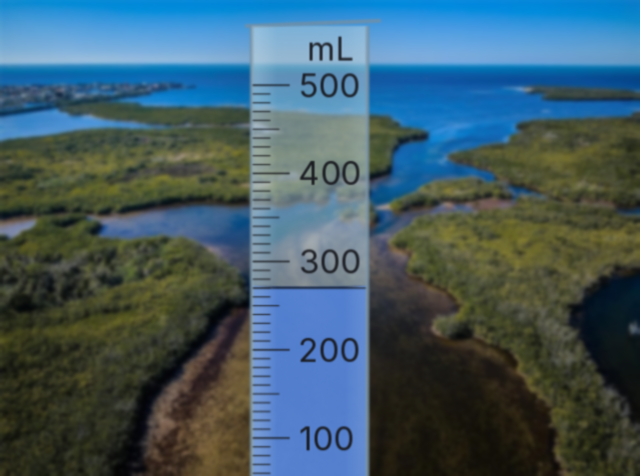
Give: 270 mL
